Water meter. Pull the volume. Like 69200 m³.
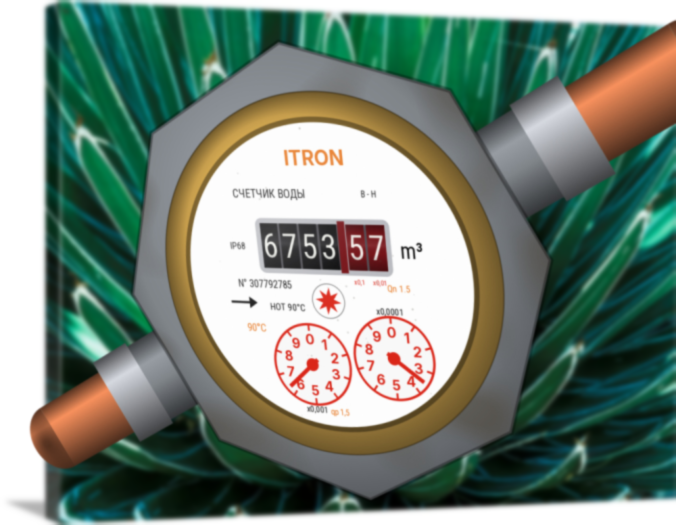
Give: 6753.5763 m³
